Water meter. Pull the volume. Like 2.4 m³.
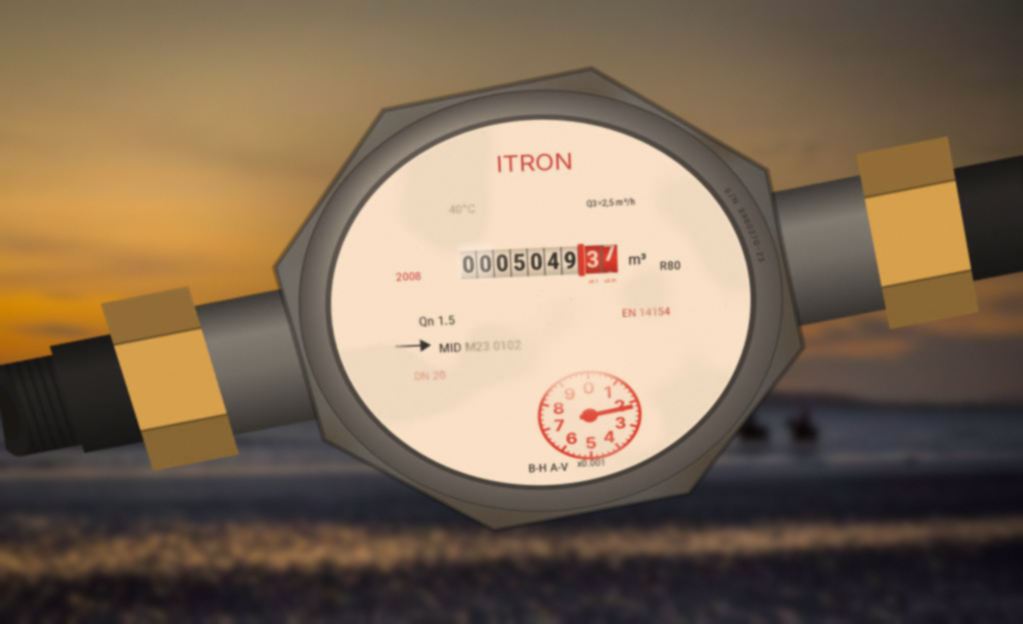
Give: 5049.372 m³
